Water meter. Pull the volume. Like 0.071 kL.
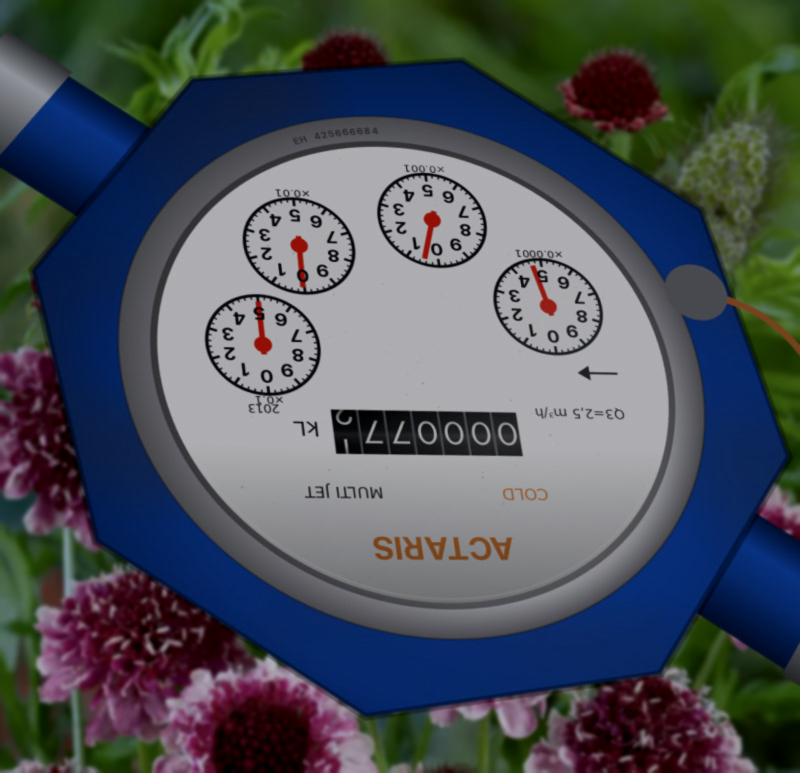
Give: 771.5004 kL
